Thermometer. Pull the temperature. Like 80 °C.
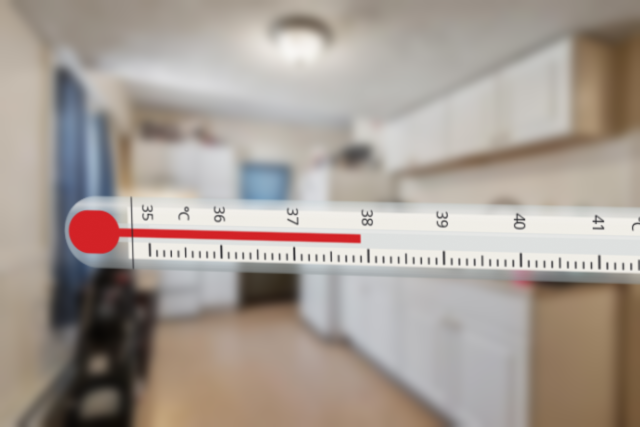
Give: 37.9 °C
